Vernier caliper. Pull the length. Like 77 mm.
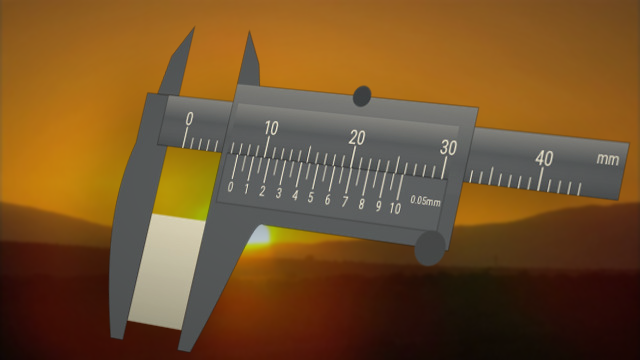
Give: 6.8 mm
